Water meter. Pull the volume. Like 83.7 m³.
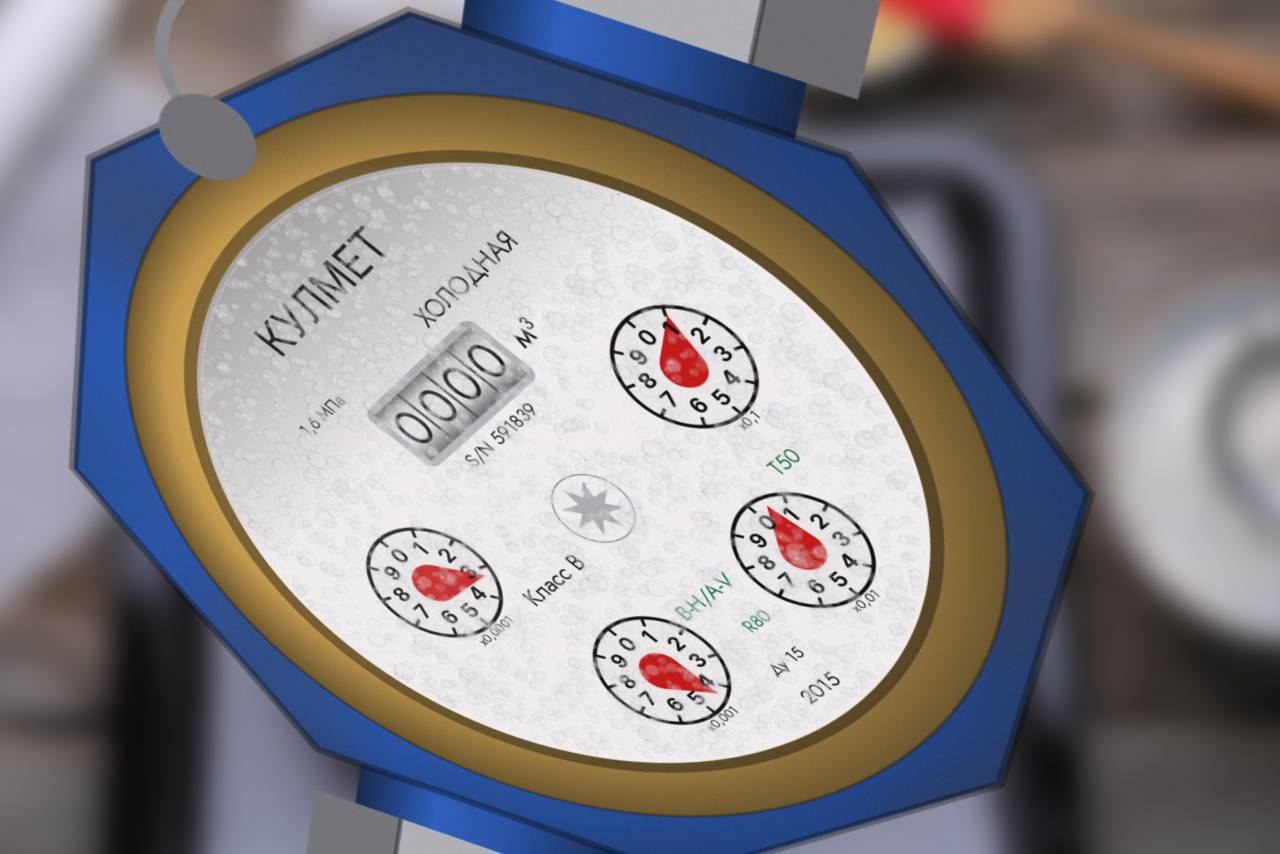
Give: 0.1043 m³
